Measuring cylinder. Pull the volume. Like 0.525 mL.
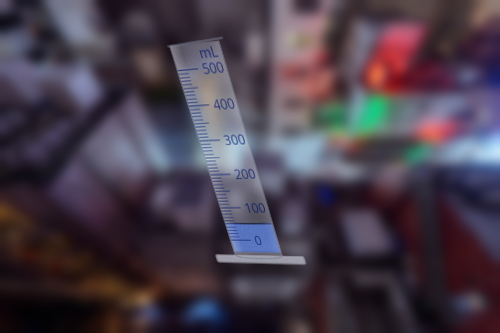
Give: 50 mL
